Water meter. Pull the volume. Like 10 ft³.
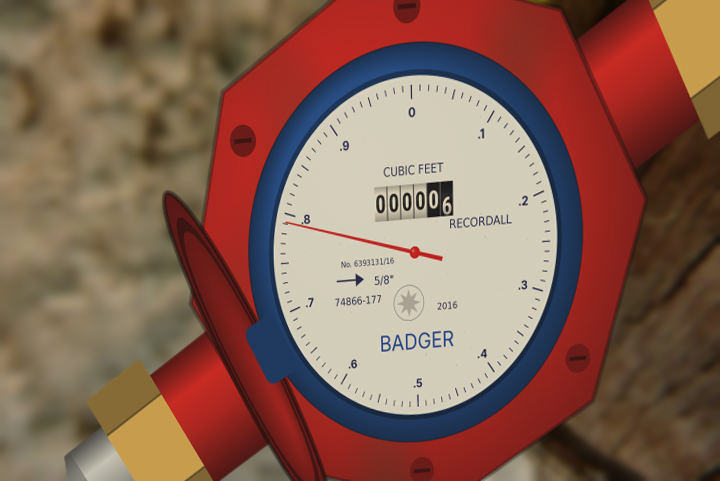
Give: 5.79 ft³
